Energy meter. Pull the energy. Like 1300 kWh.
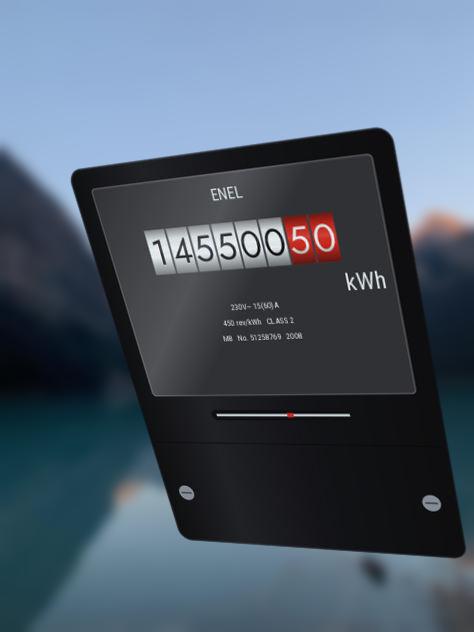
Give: 145500.50 kWh
